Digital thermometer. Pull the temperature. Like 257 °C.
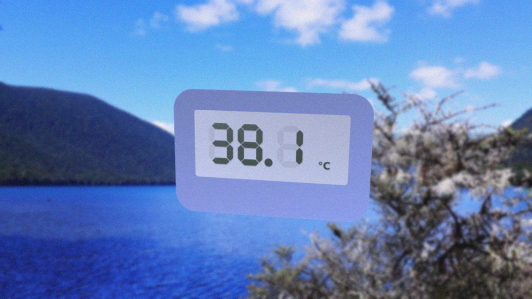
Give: 38.1 °C
